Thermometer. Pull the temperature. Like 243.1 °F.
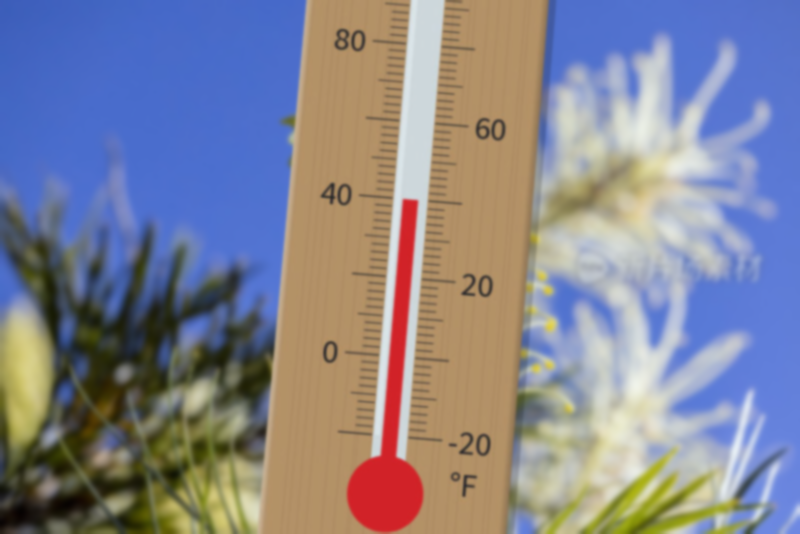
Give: 40 °F
